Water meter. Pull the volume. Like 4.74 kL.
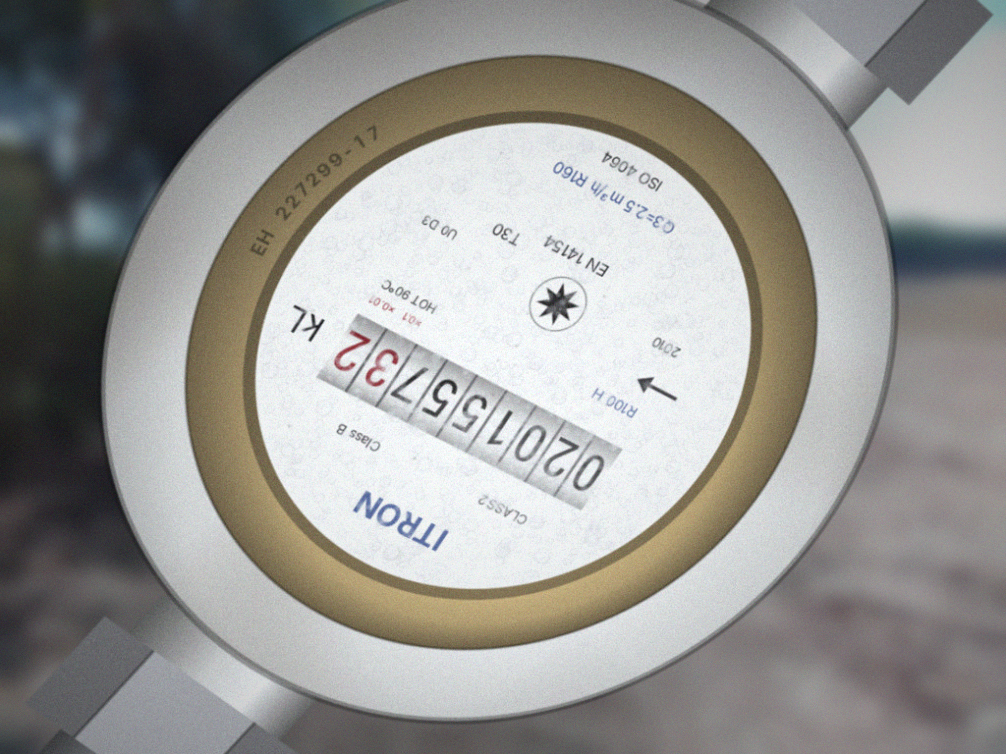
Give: 201557.32 kL
